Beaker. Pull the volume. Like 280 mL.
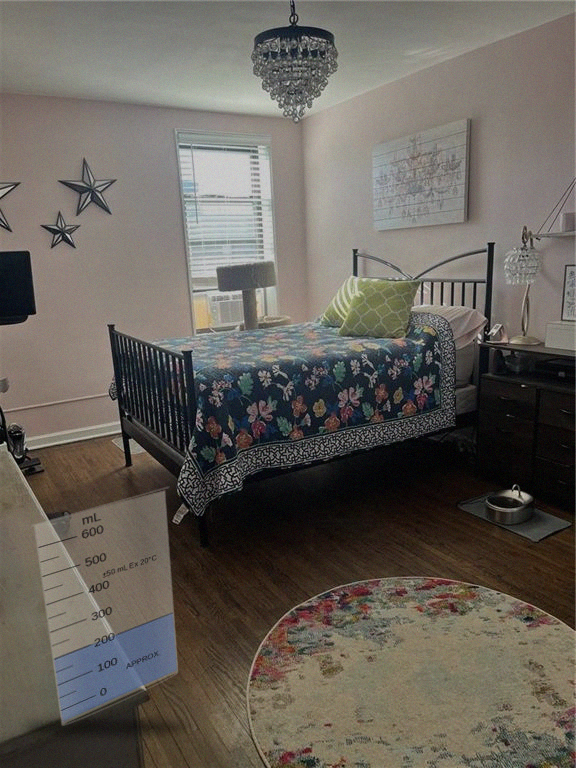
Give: 200 mL
